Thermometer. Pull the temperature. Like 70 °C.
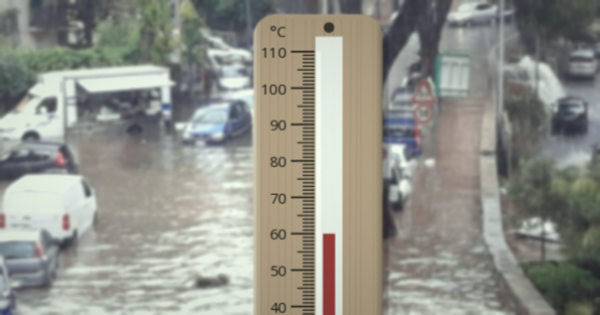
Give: 60 °C
